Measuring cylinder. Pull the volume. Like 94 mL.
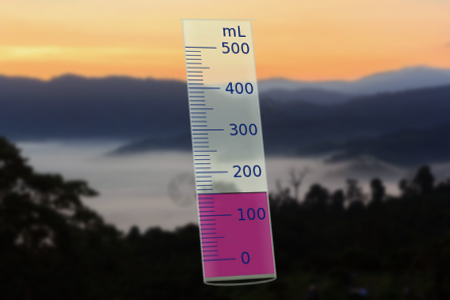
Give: 150 mL
